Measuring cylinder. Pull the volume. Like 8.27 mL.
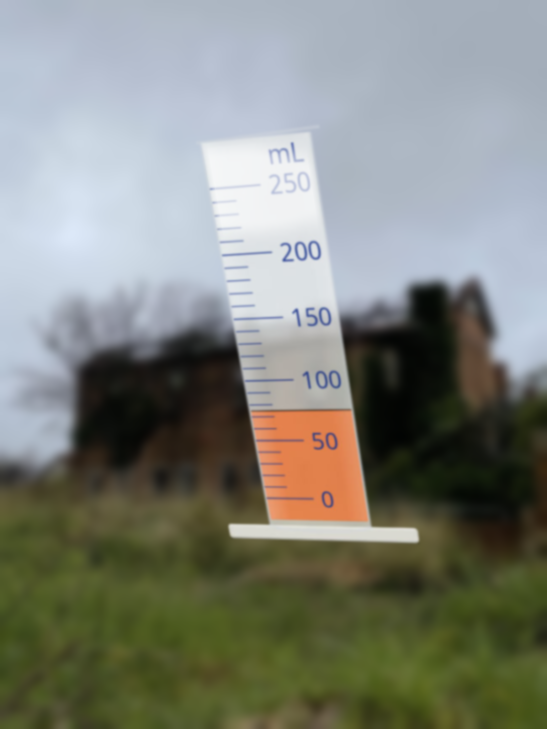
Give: 75 mL
